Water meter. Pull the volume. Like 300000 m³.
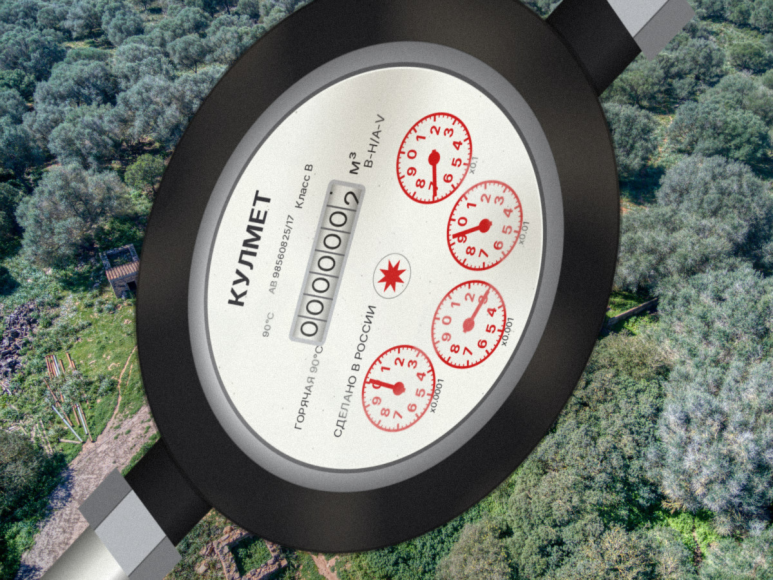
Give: 1.6930 m³
